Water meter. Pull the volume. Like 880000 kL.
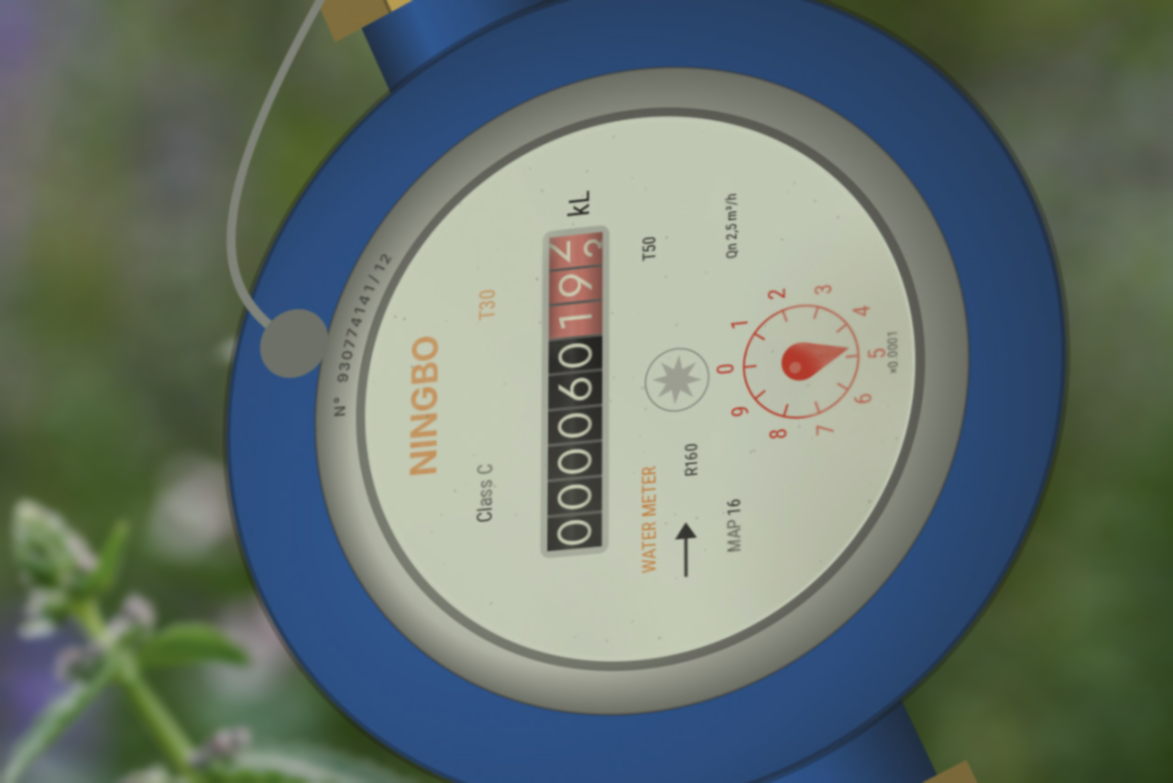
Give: 60.1924 kL
